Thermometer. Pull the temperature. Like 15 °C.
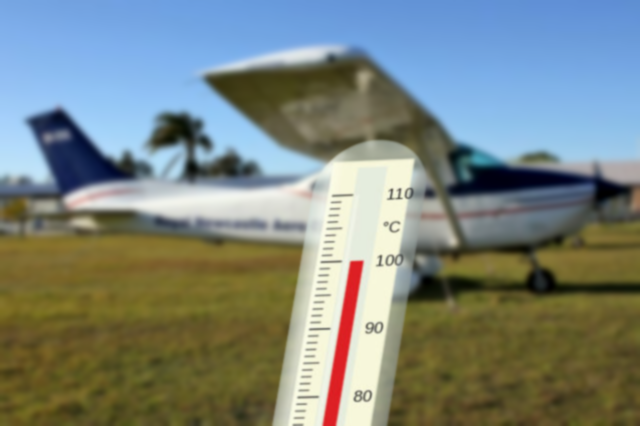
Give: 100 °C
